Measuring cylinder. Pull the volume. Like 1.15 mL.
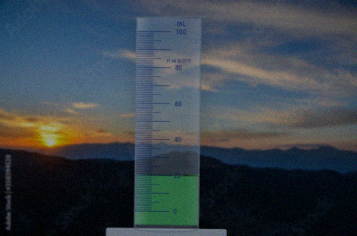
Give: 20 mL
